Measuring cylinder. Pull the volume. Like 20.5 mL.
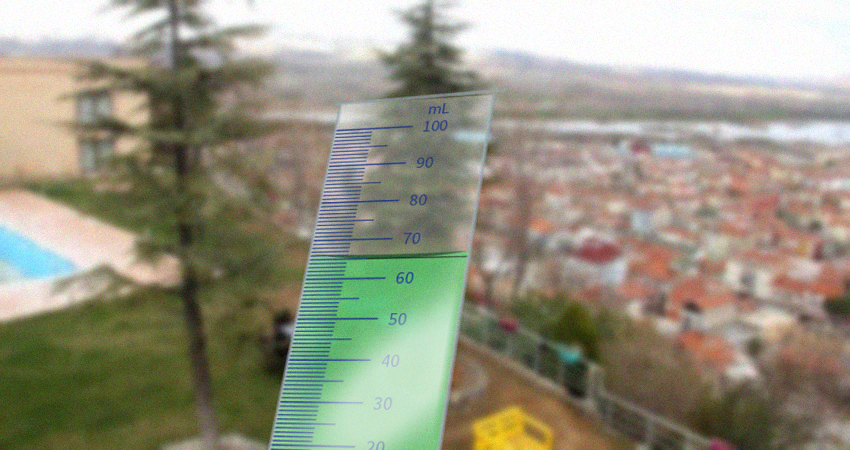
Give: 65 mL
